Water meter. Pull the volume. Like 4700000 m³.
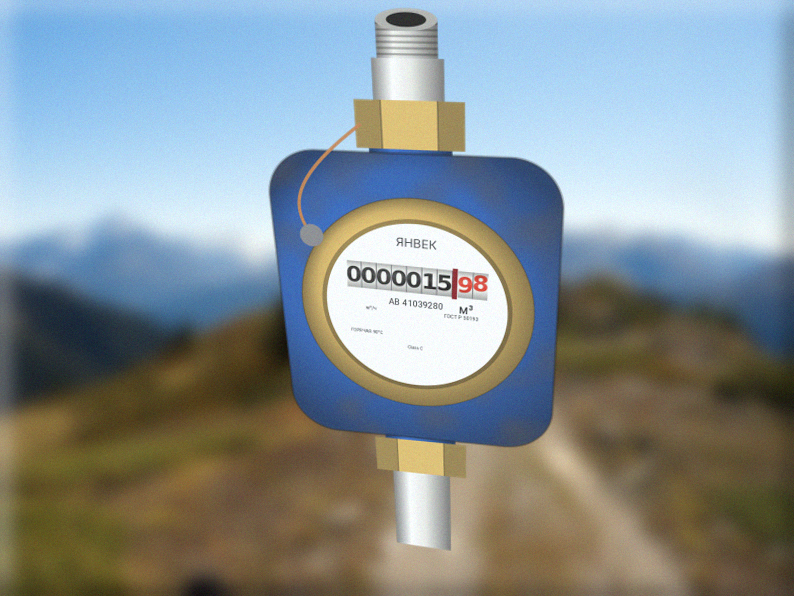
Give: 15.98 m³
